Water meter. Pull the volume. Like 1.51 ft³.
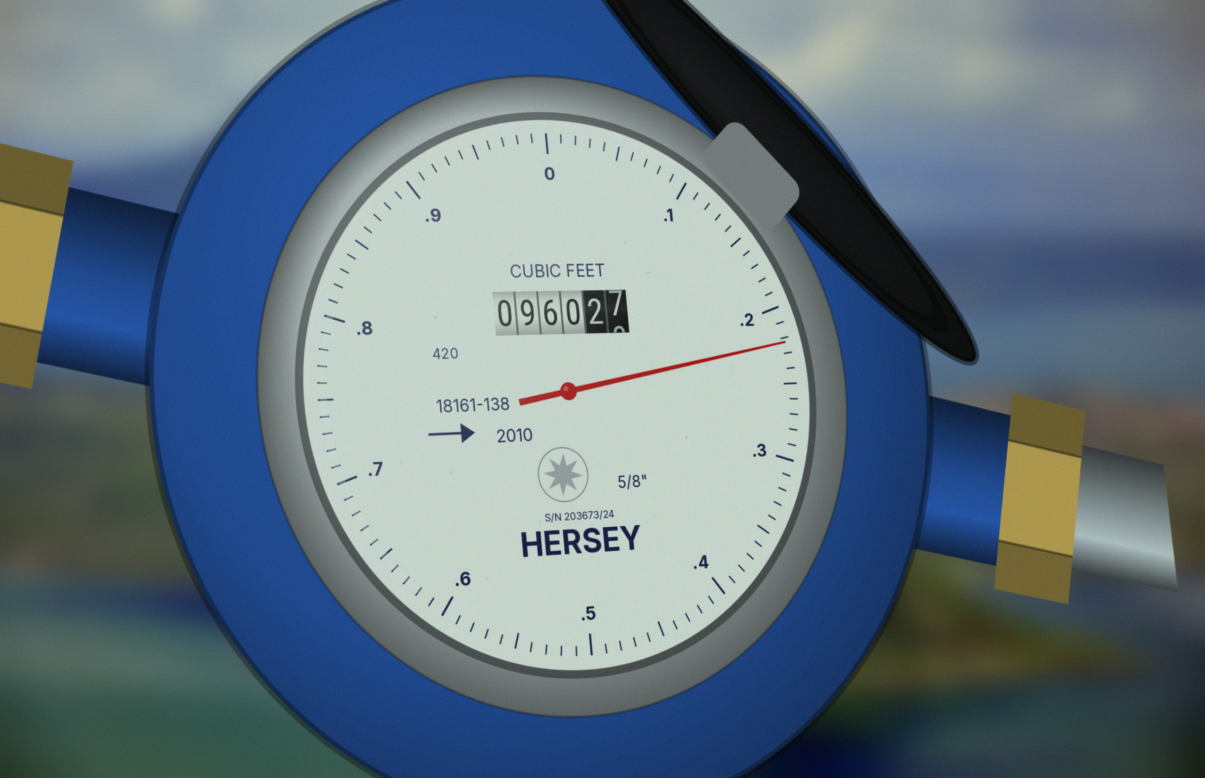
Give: 96027.22 ft³
